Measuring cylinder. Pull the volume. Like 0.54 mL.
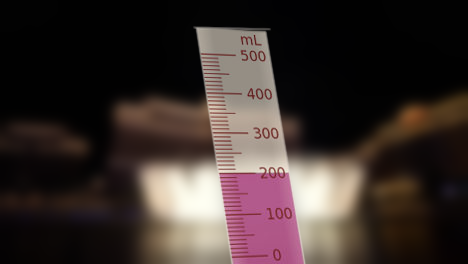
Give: 200 mL
